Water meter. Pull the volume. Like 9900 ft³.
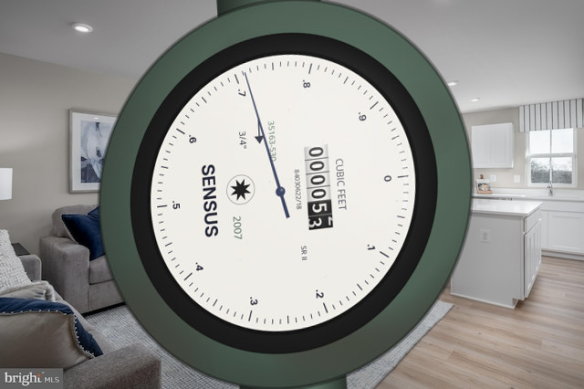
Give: 52.71 ft³
